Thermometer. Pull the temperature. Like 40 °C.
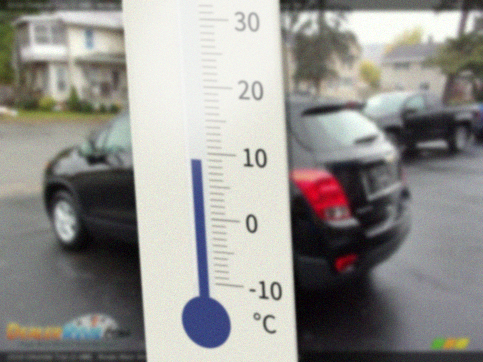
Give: 9 °C
